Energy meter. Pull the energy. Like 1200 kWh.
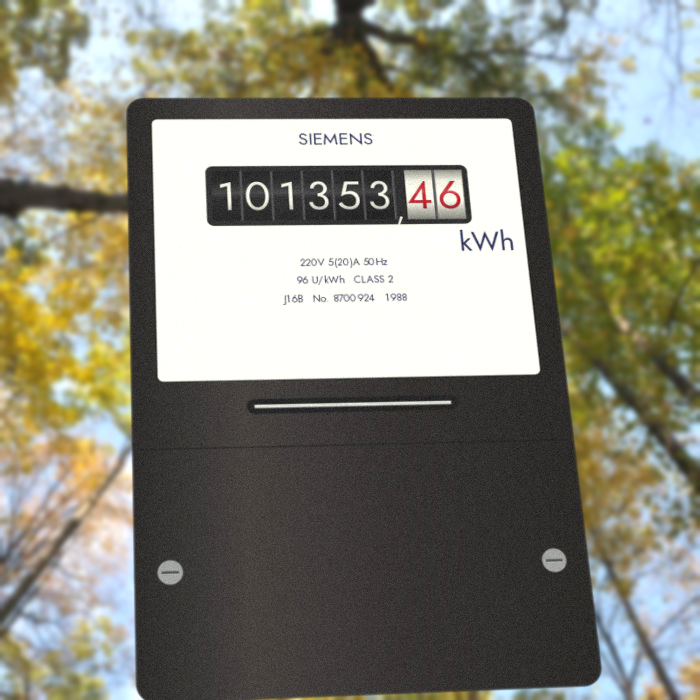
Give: 101353.46 kWh
